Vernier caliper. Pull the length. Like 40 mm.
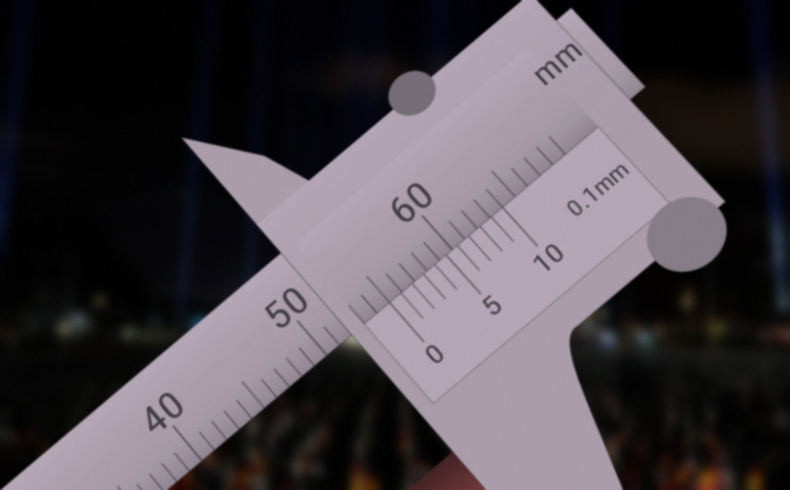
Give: 55.0 mm
